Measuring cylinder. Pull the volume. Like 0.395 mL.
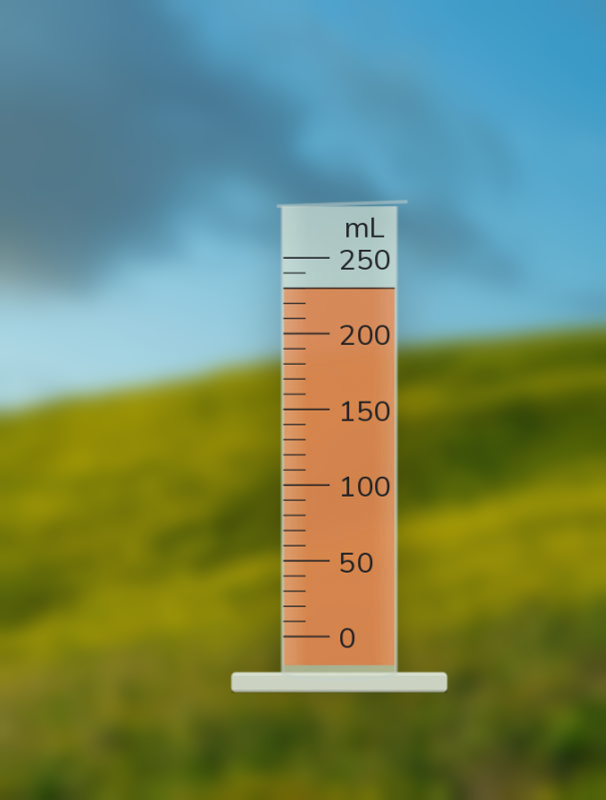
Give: 230 mL
